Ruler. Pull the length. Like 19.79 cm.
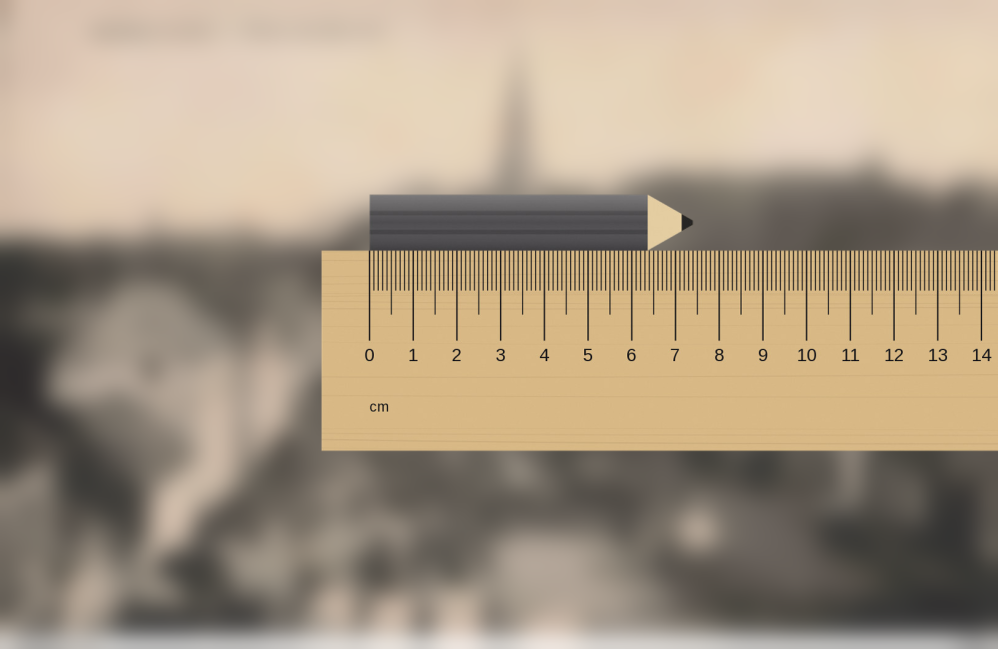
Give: 7.4 cm
